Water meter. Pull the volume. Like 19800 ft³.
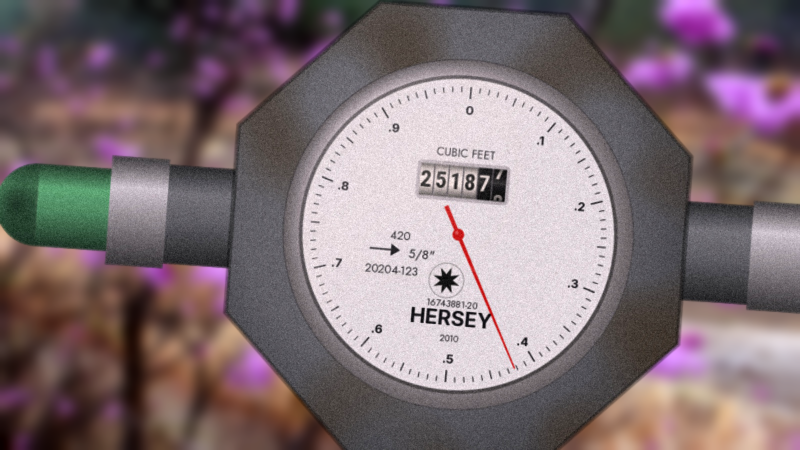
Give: 251877.42 ft³
